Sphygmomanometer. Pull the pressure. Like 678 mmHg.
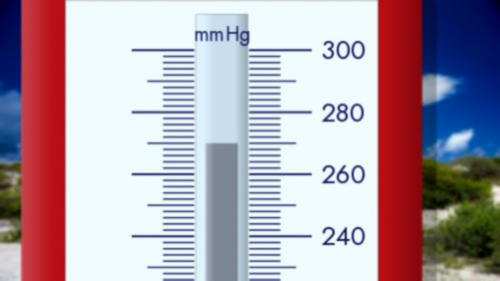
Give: 270 mmHg
